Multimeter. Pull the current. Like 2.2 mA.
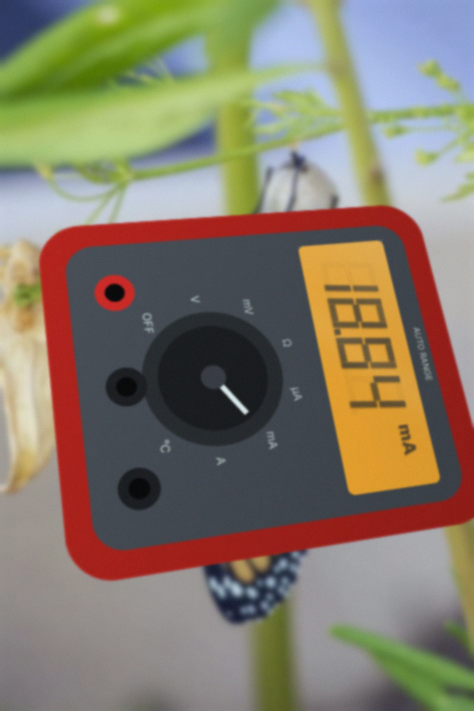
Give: 18.84 mA
